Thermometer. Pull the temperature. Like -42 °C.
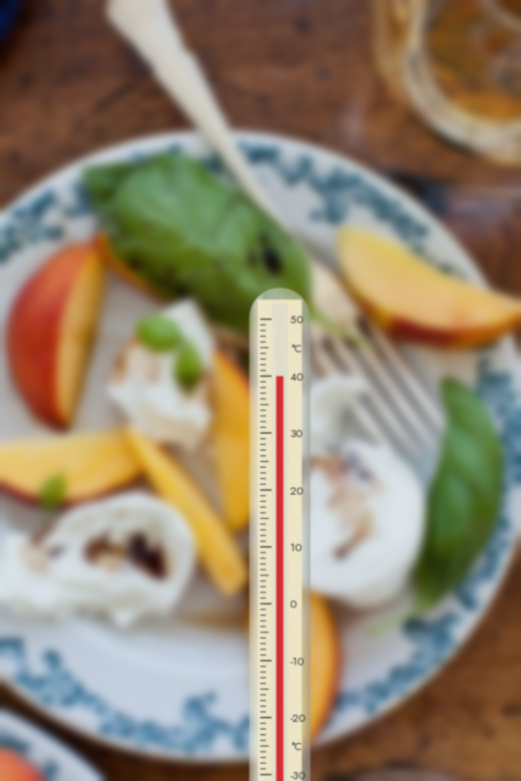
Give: 40 °C
